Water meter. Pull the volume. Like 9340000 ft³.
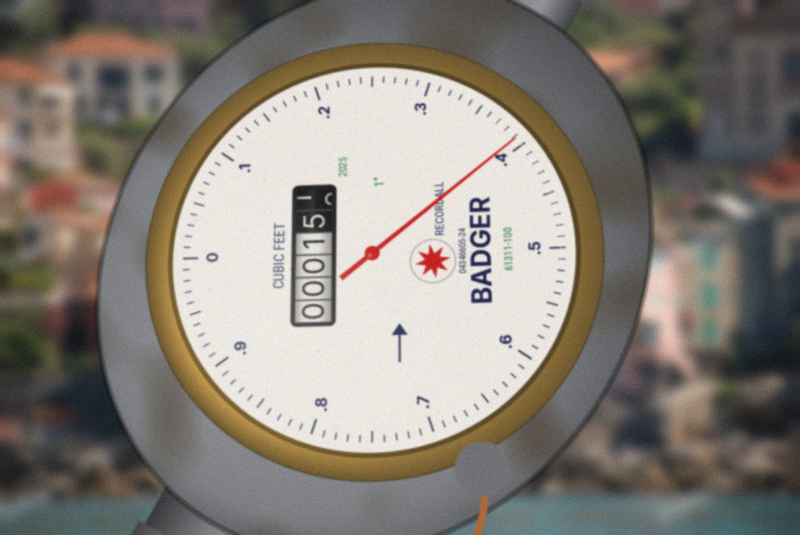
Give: 151.39 ft³
